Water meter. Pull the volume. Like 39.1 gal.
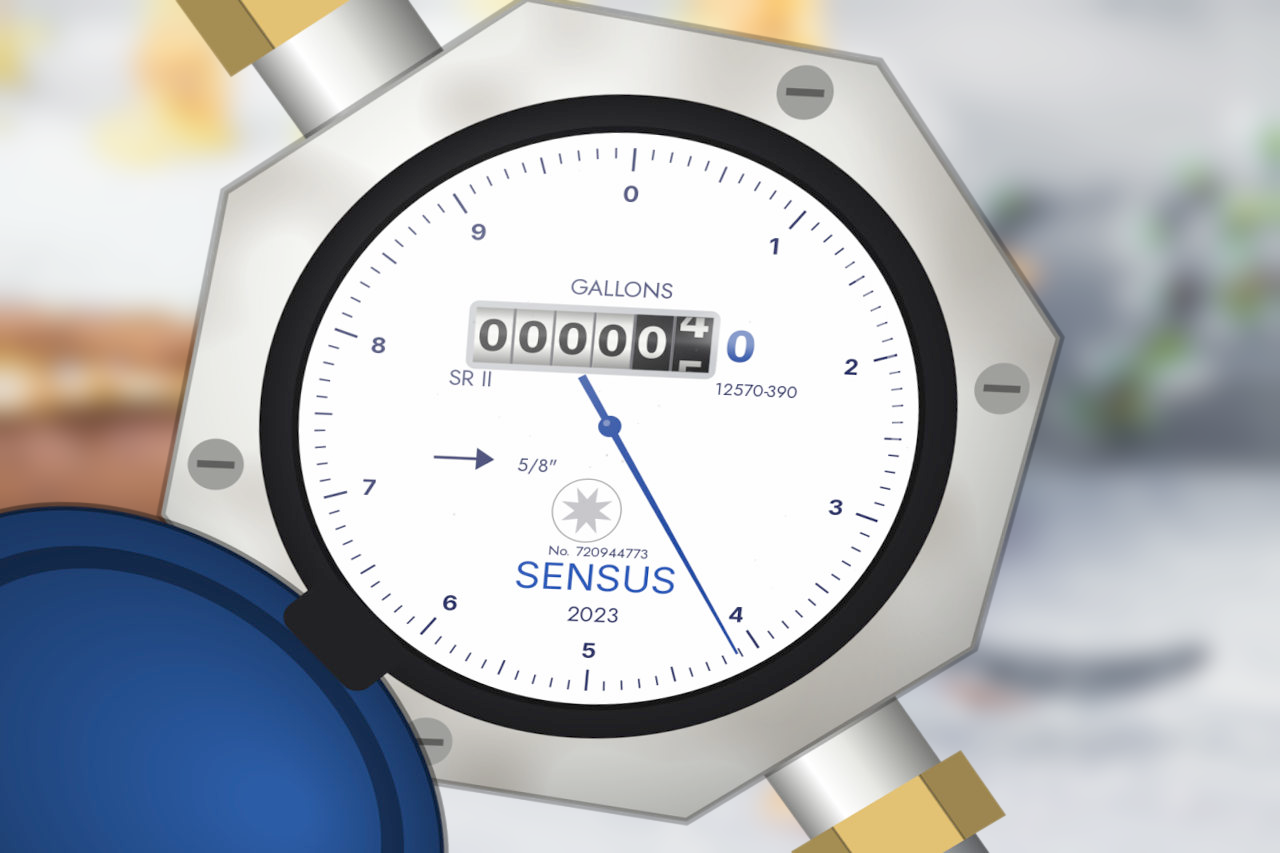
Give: 44.1 gal
